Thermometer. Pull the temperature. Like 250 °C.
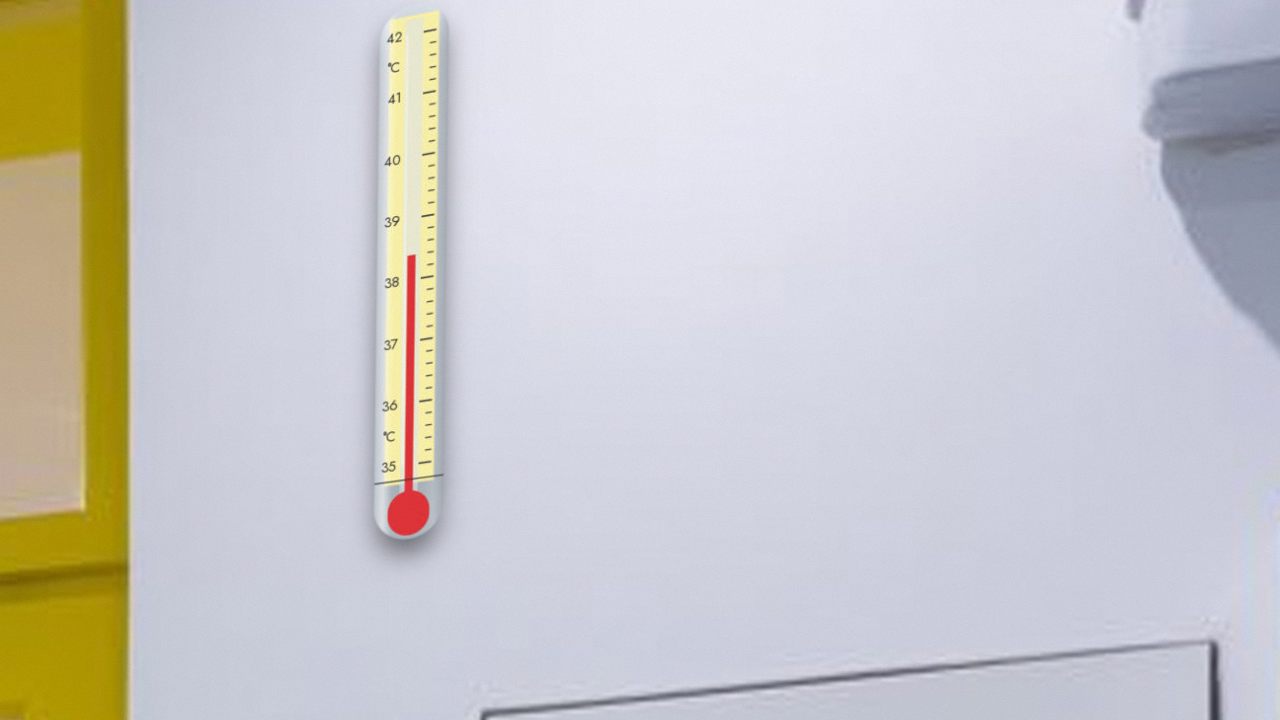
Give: 38.4 °C
